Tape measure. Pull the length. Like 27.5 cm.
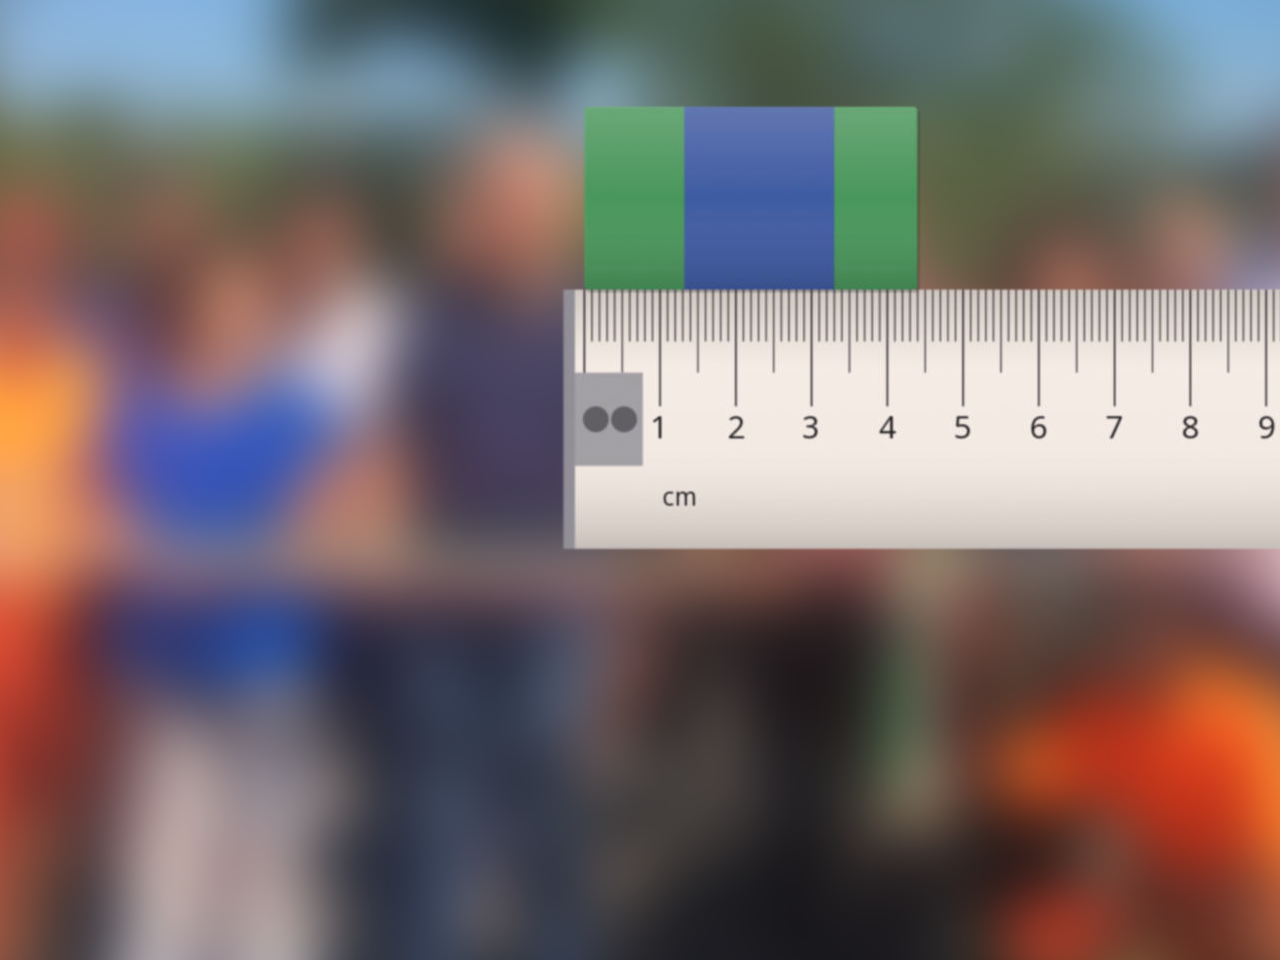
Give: 4.4 cm
